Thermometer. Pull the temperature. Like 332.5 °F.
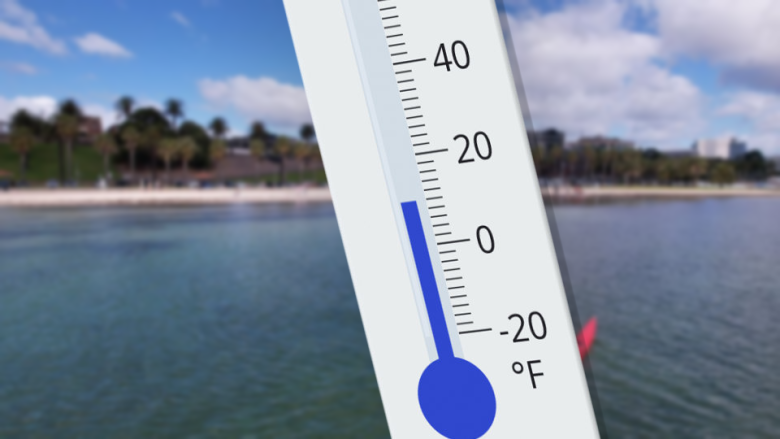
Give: 10 °F
